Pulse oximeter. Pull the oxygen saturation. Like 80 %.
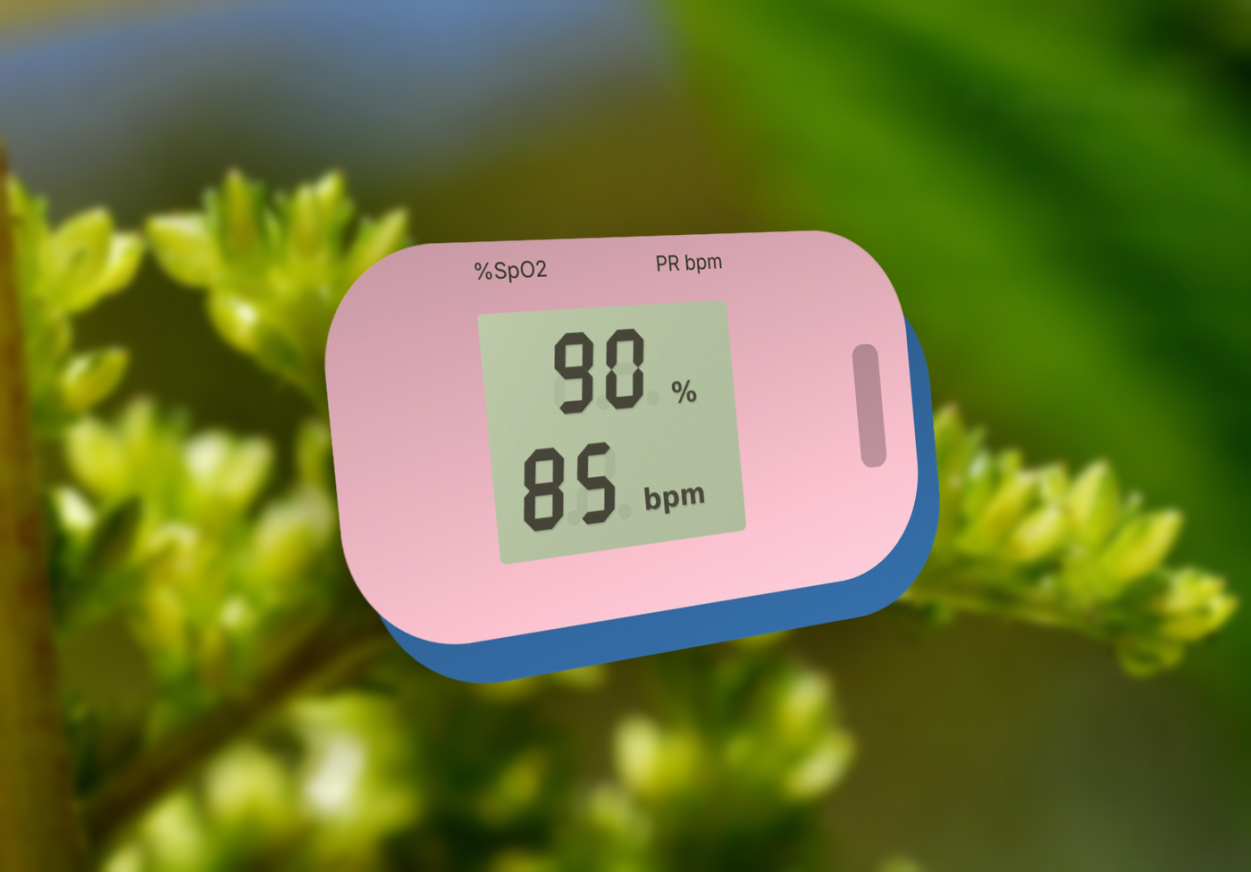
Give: 90 %
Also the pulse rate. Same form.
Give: 85 bpm
